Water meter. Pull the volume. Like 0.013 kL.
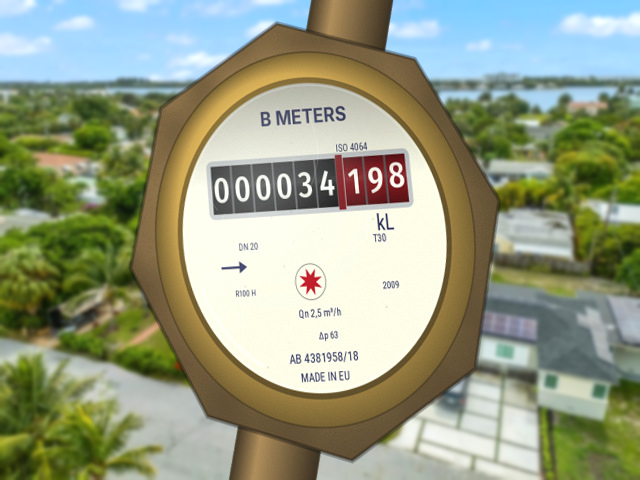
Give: 34.198 kL
